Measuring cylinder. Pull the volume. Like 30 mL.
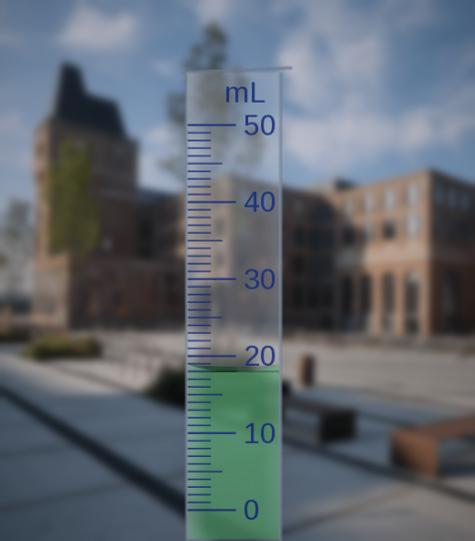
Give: 18 mL
